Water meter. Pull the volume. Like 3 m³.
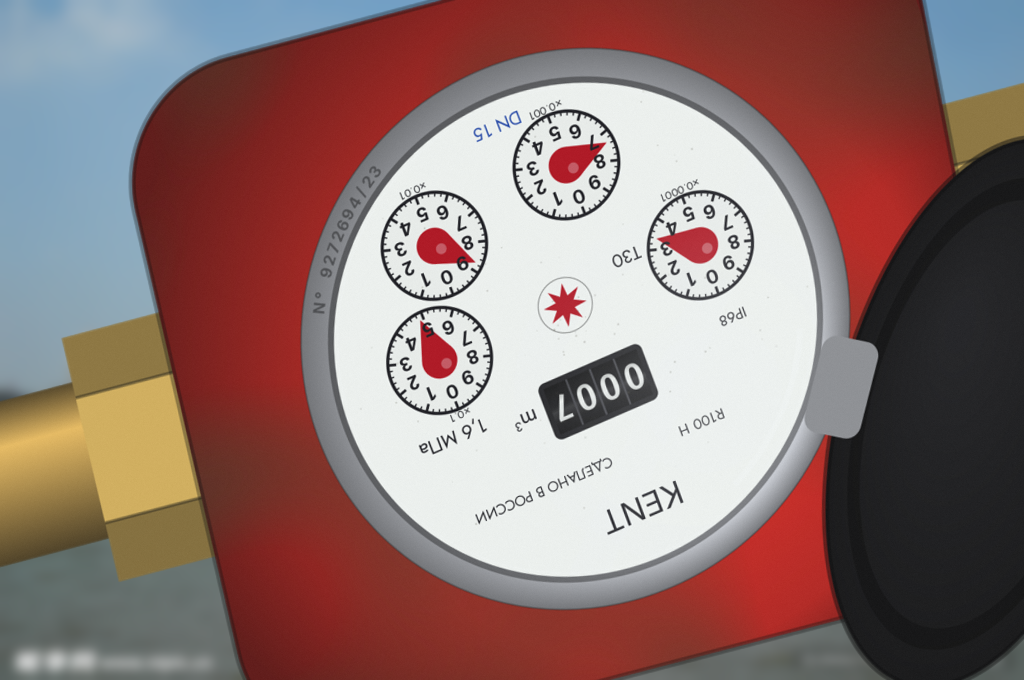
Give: 7.4873 m³
